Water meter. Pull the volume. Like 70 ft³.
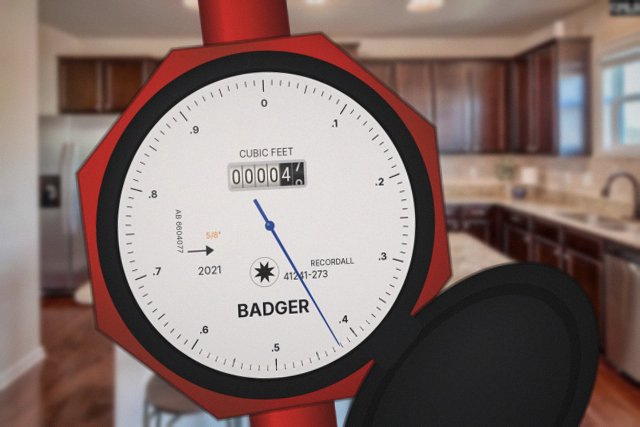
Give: 47.42 ft³
